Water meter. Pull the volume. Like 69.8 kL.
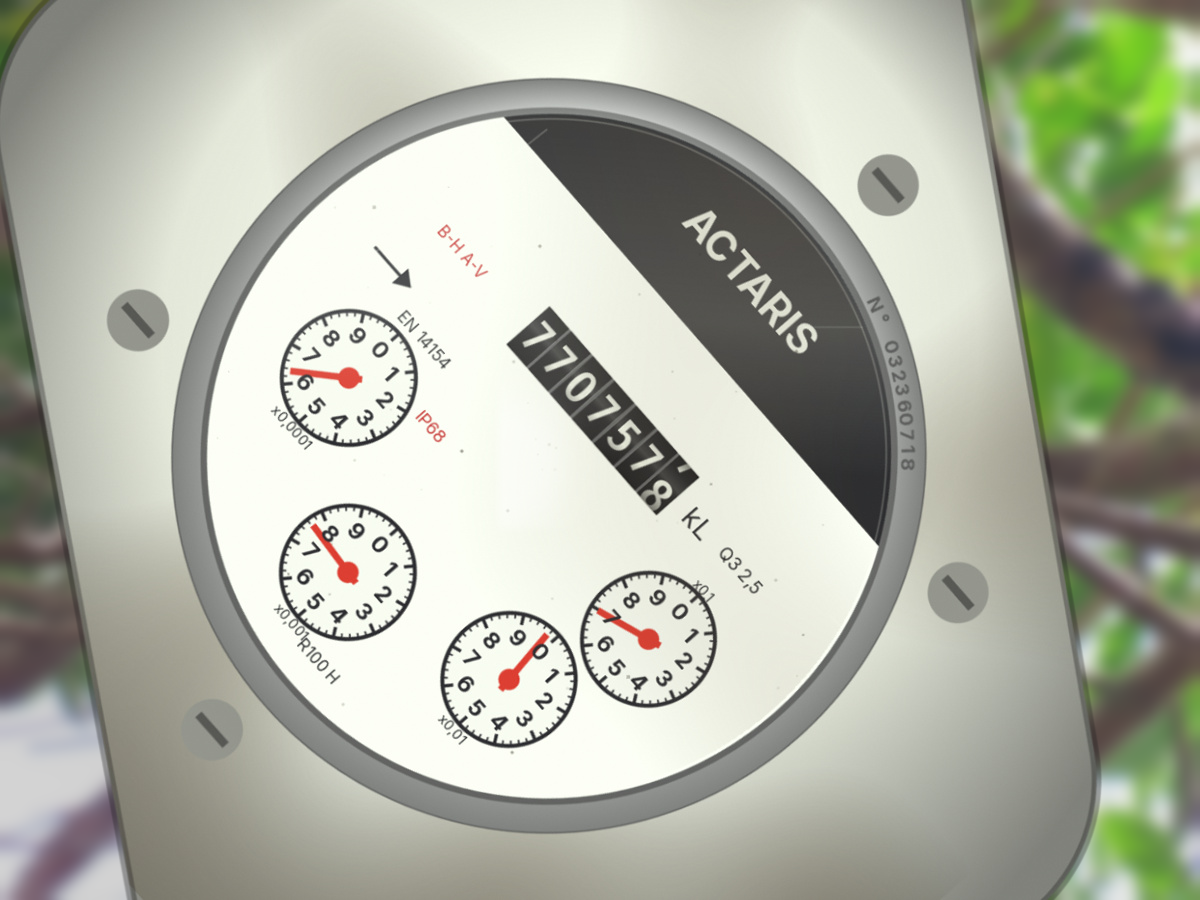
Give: 7707577.6976 kL
